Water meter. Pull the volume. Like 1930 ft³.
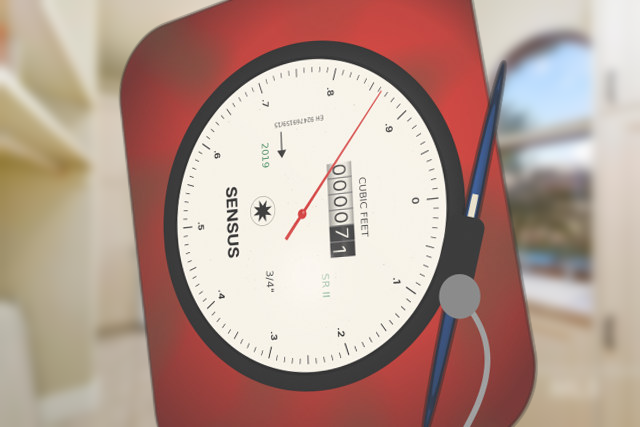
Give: 70.86 ft³
